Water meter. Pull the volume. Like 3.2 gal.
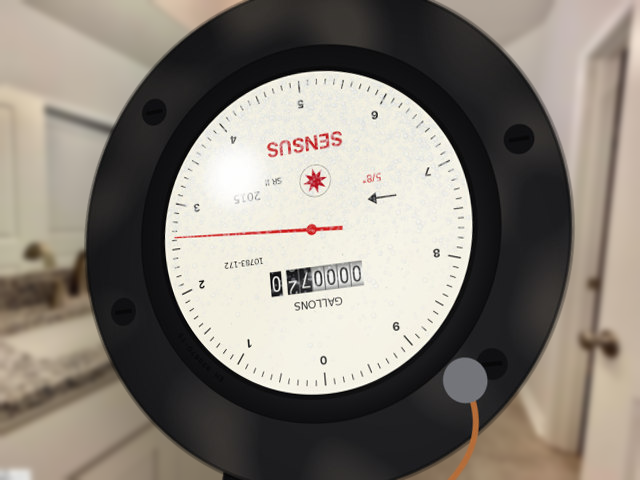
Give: 722.6 gal
